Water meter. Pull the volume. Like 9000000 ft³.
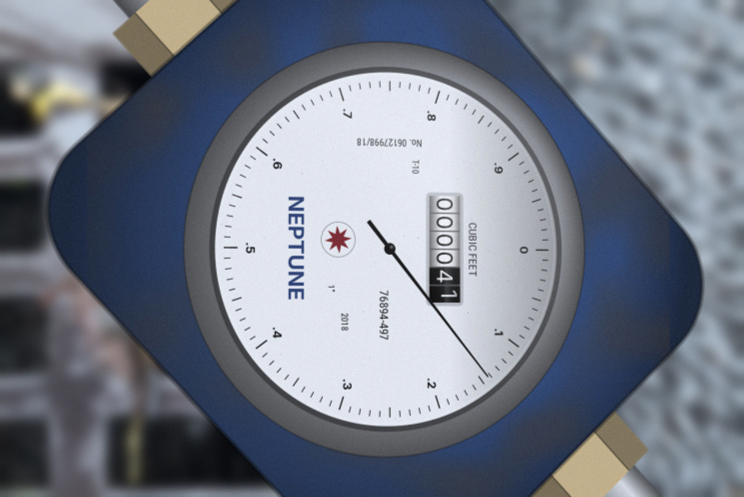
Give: 41.14 ft³
